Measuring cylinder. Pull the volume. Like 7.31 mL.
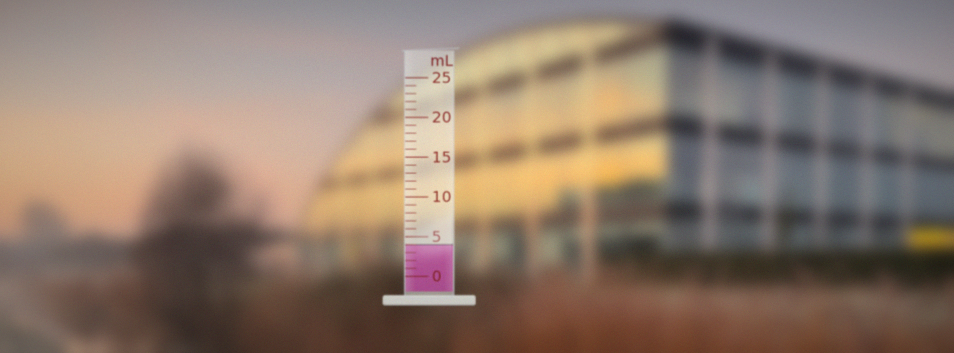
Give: 4 mL
